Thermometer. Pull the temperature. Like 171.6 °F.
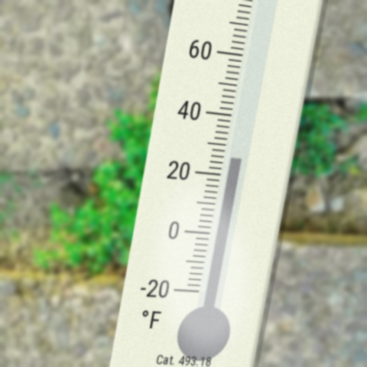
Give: 26 °F
